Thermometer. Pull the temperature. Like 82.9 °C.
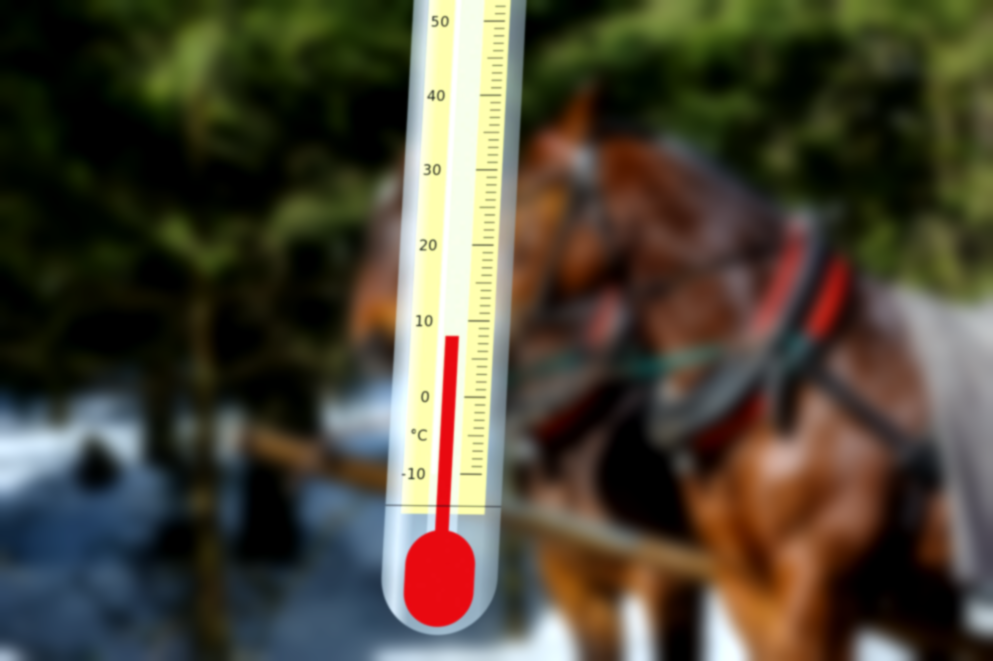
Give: 8 °C
